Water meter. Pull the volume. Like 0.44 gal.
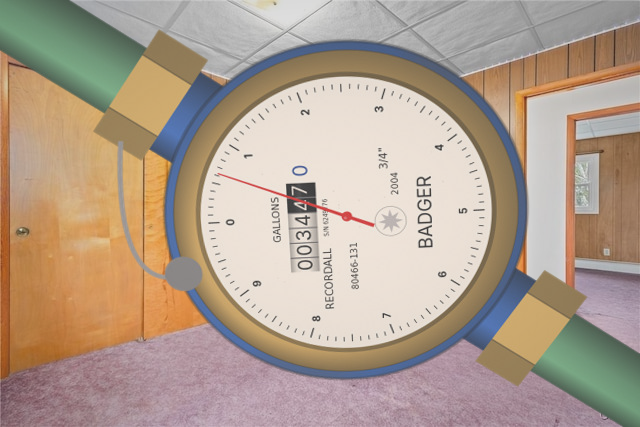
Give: 34470.6 gal
